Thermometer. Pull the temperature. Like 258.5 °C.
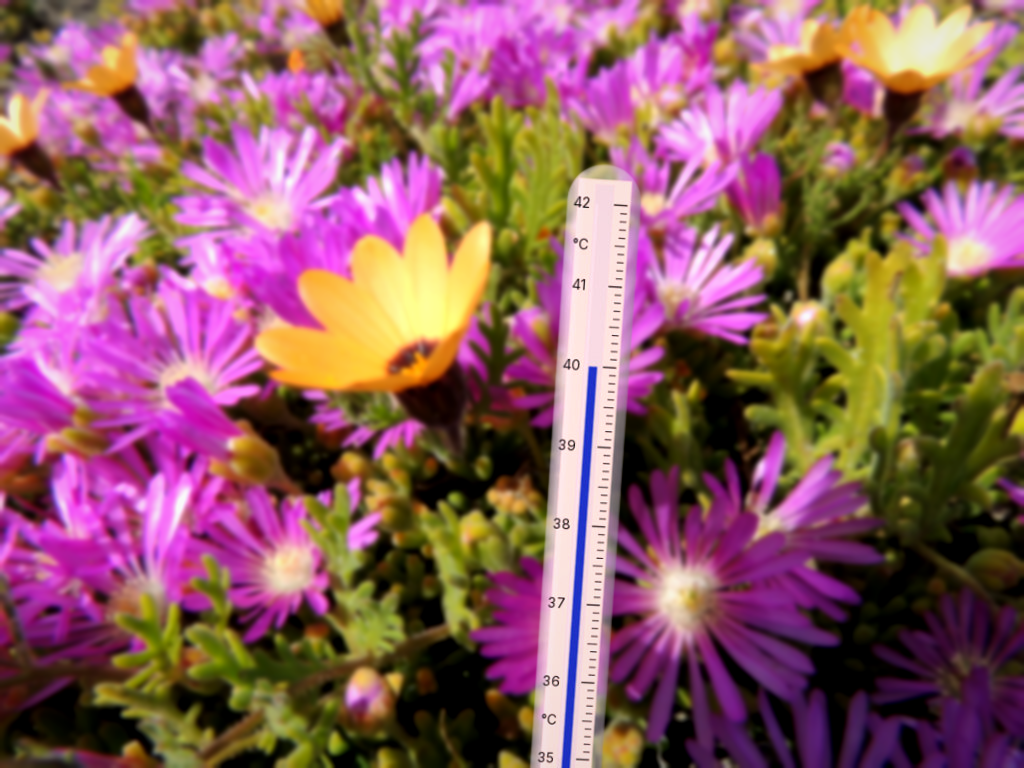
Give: 40 °C
